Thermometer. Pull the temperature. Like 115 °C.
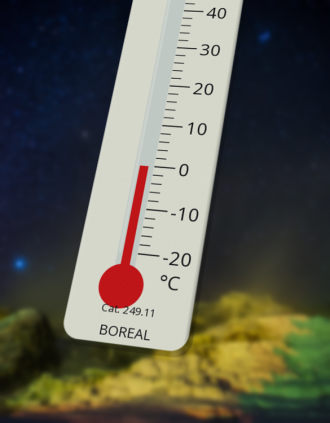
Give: 0 °C
